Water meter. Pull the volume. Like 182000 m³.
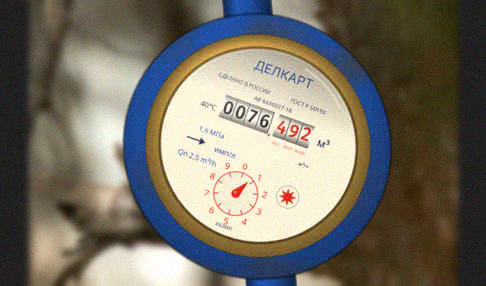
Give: 76.4920 m³
